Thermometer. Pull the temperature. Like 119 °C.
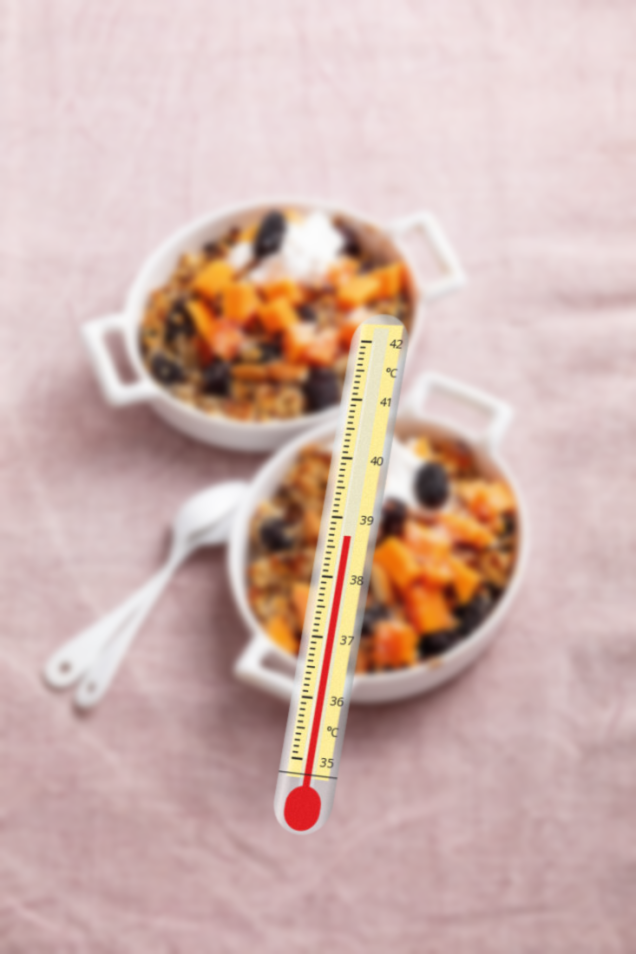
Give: 38.7 °C
